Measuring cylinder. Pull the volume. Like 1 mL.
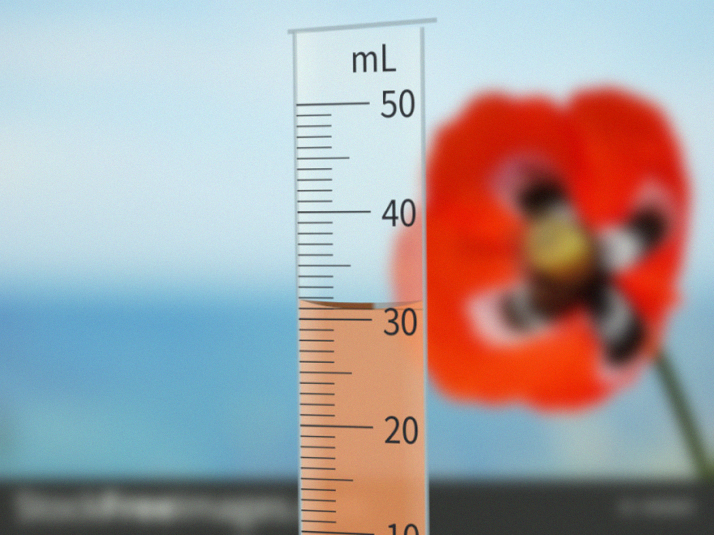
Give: 31 mL
